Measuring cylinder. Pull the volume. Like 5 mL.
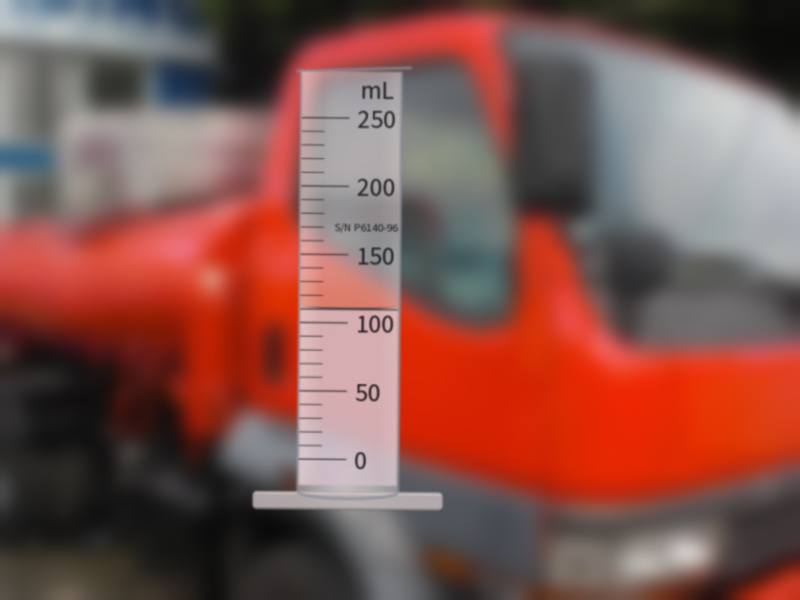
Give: 110 mL
